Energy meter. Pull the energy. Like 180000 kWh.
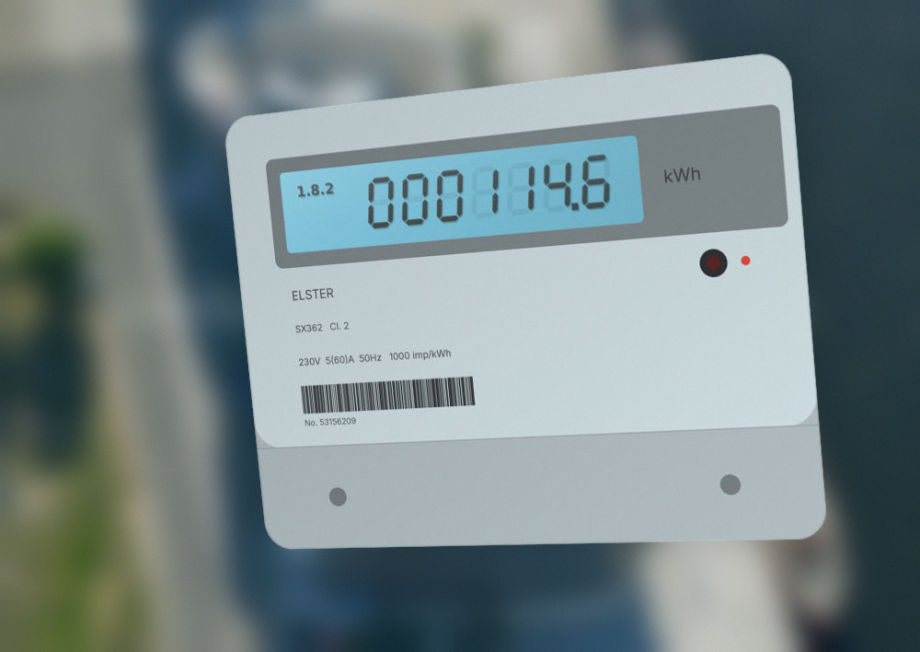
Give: 114.6 kWh
